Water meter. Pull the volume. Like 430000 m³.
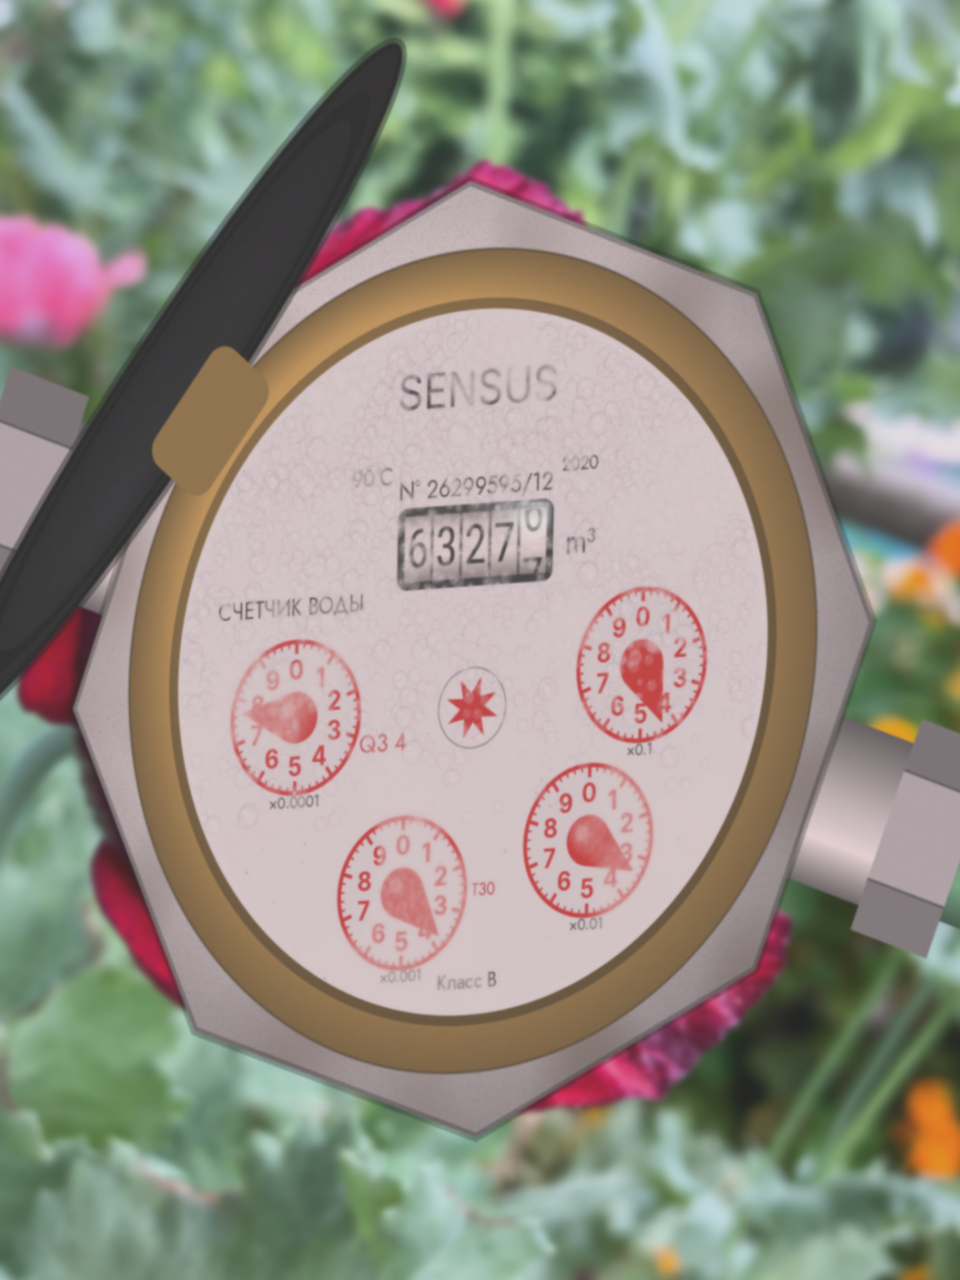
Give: 63276.4337 m³
